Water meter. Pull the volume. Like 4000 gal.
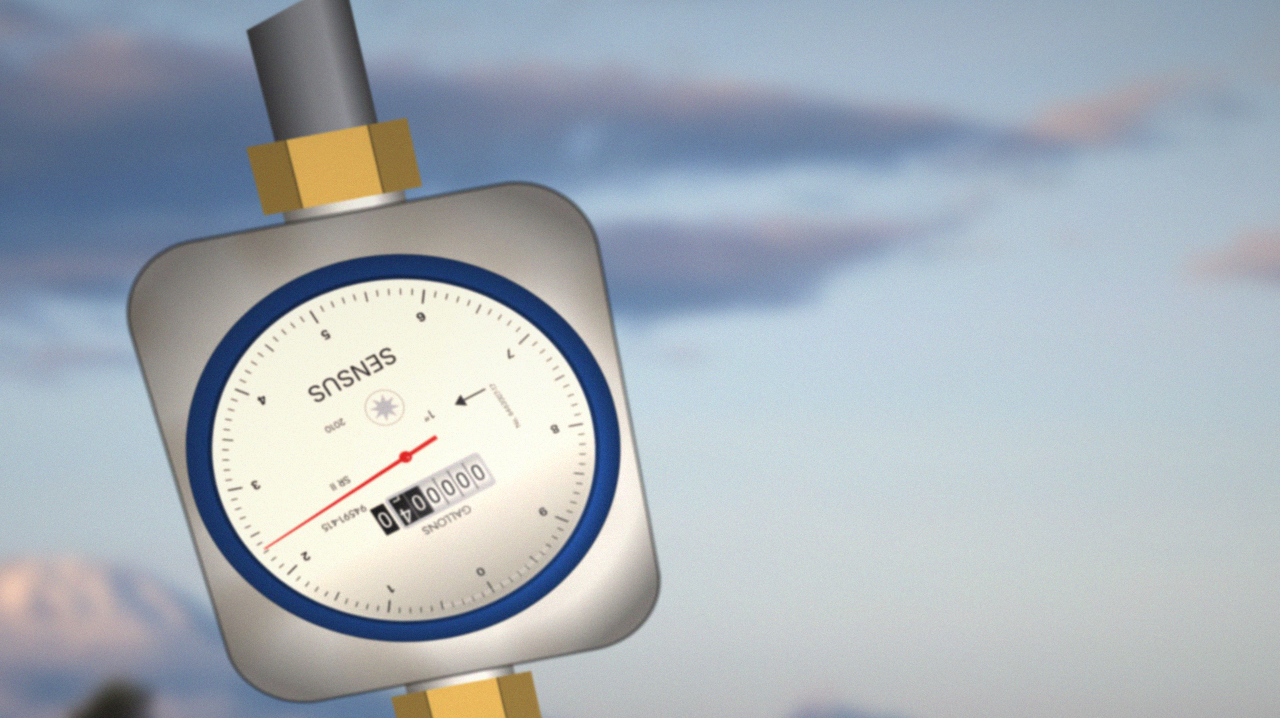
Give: 42.3 gal
